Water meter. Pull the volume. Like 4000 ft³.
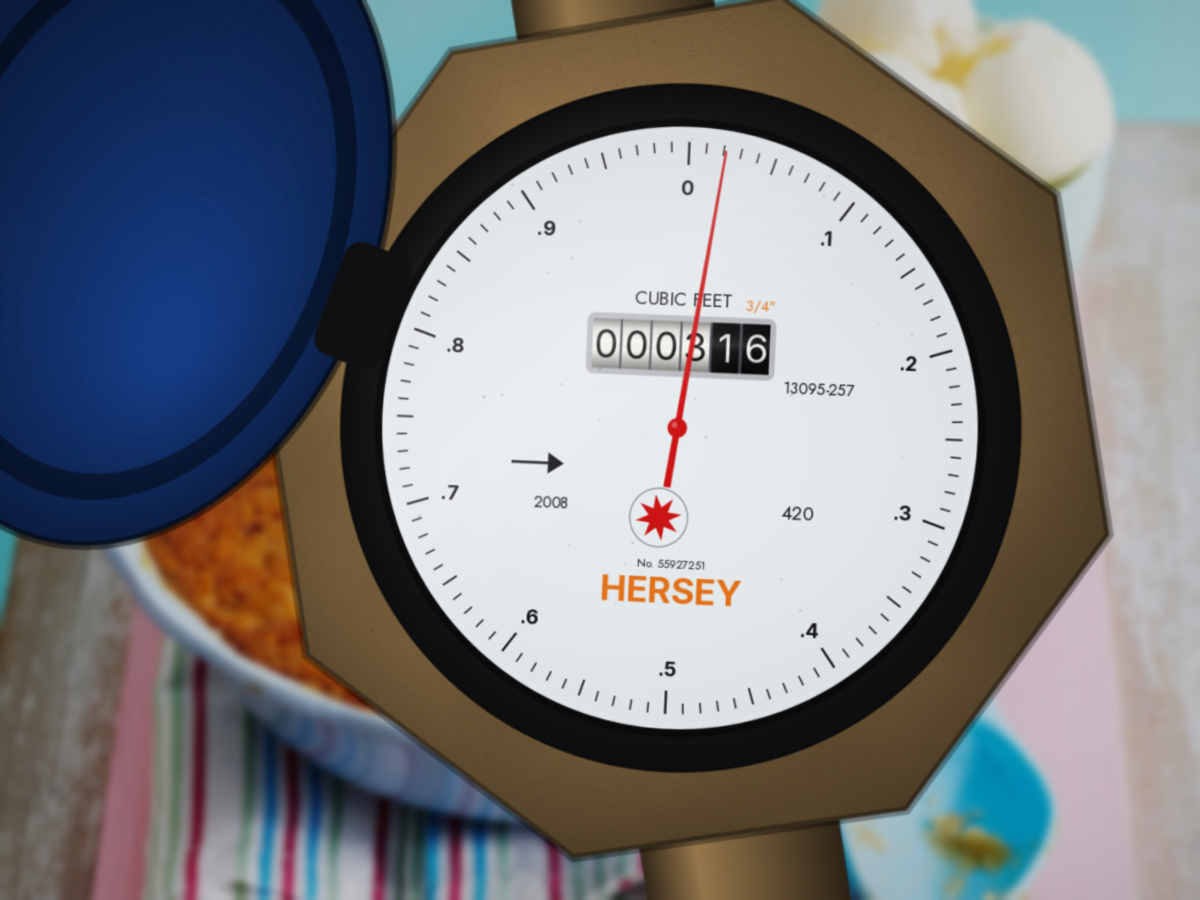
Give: 316.02 ft³
